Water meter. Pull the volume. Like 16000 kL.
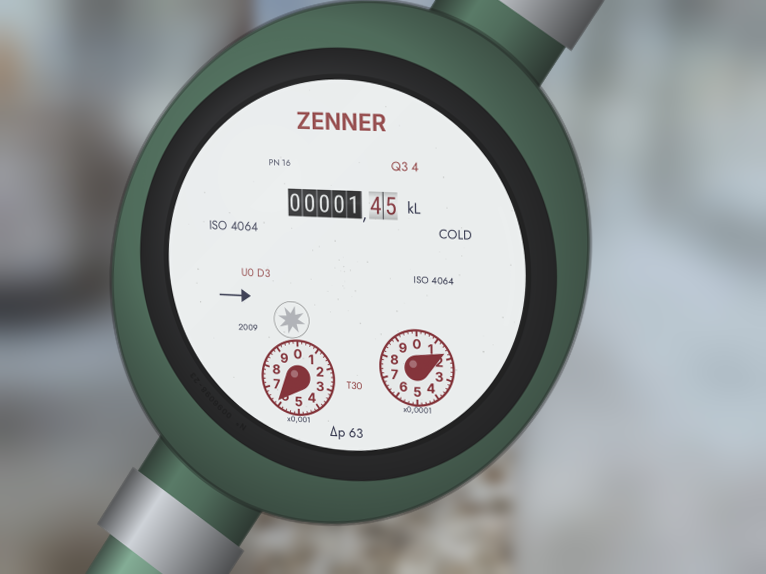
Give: 1.4561 kL
